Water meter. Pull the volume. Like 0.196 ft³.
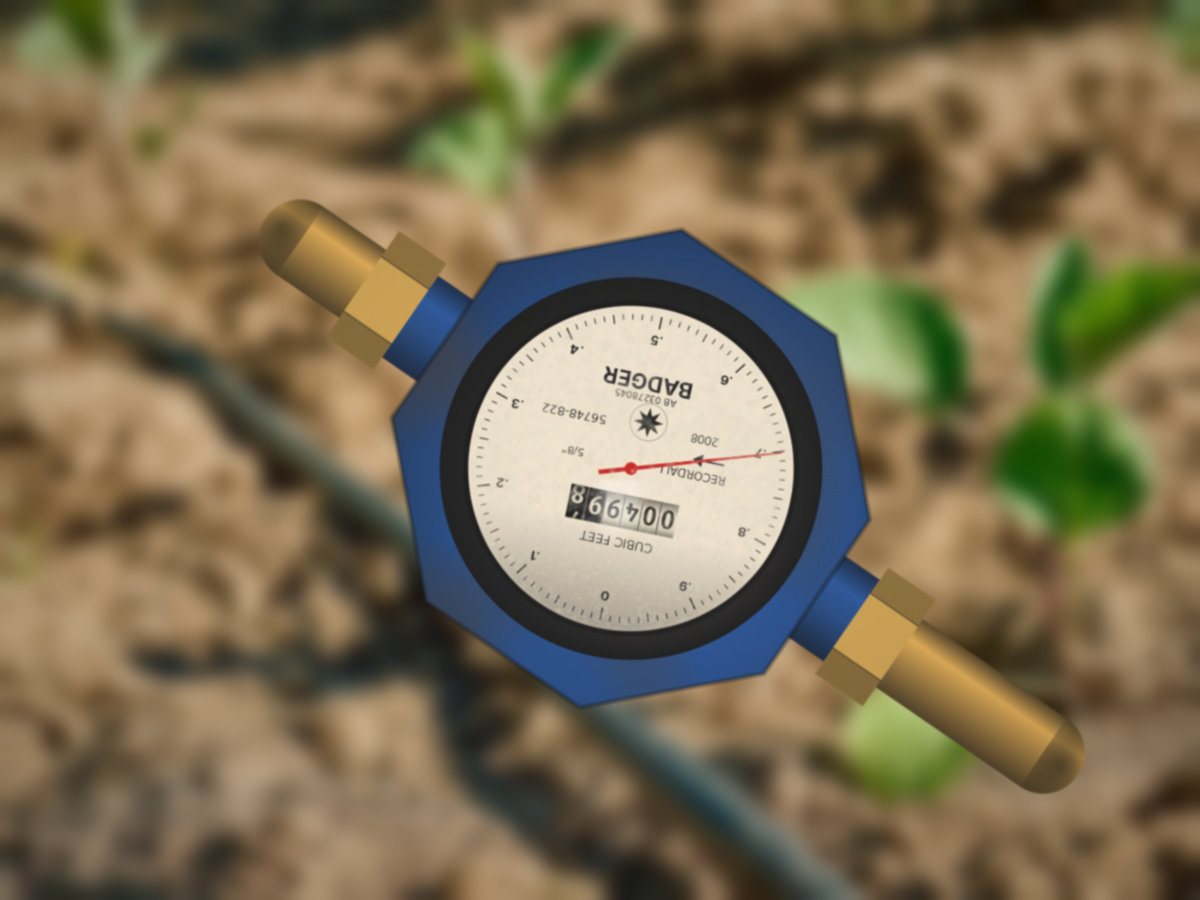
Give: 4997.70 ft³
